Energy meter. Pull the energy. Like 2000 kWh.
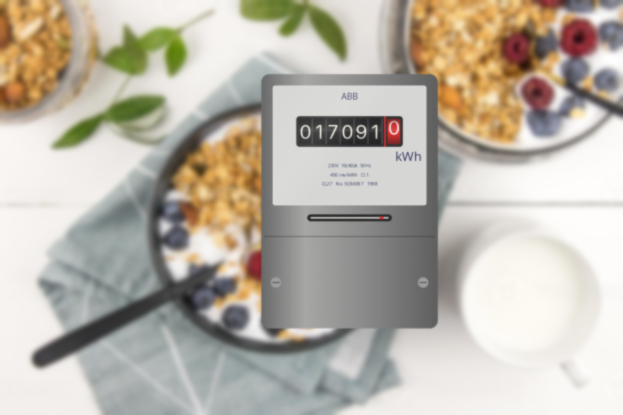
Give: 17091.0 kWh
